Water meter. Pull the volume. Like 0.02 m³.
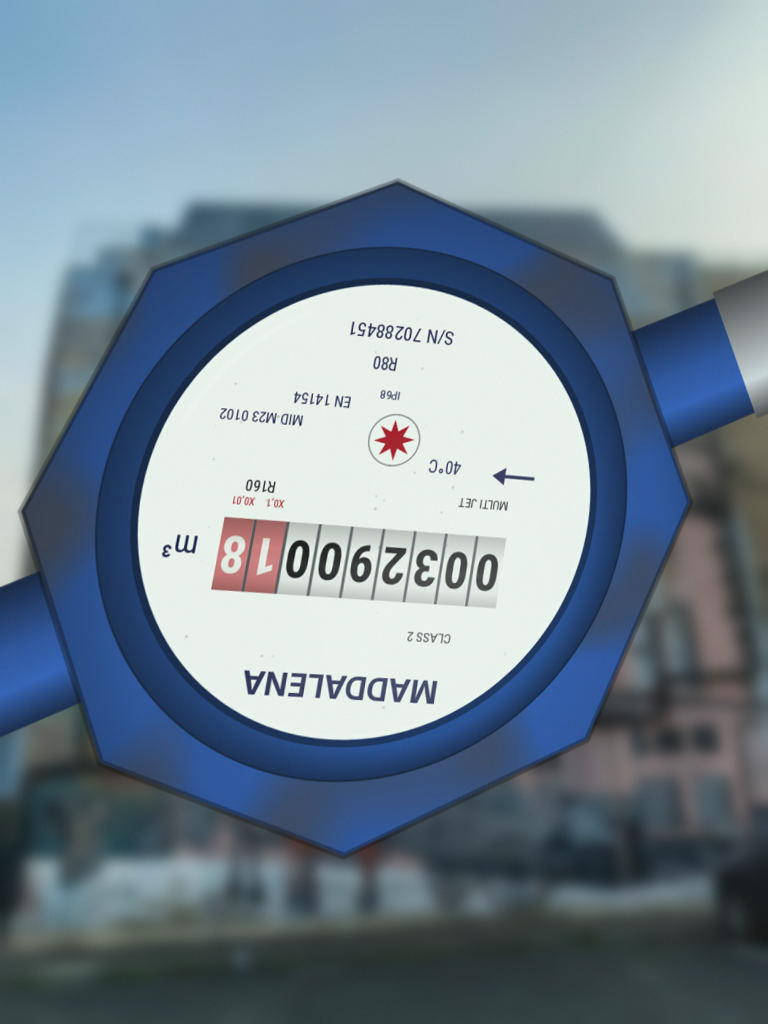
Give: 32900.18 m³
